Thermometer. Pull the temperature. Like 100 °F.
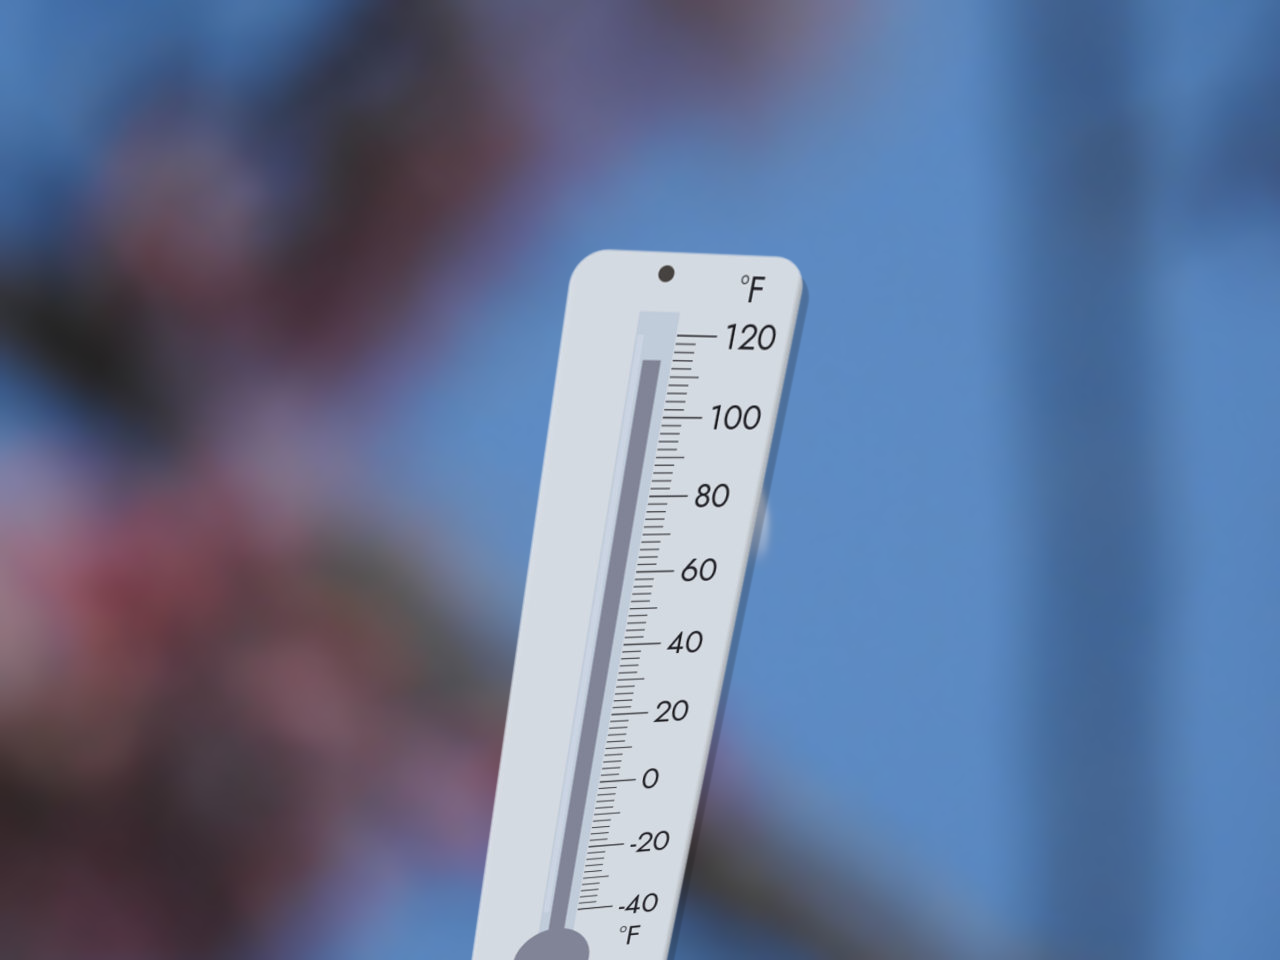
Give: 114 °F
